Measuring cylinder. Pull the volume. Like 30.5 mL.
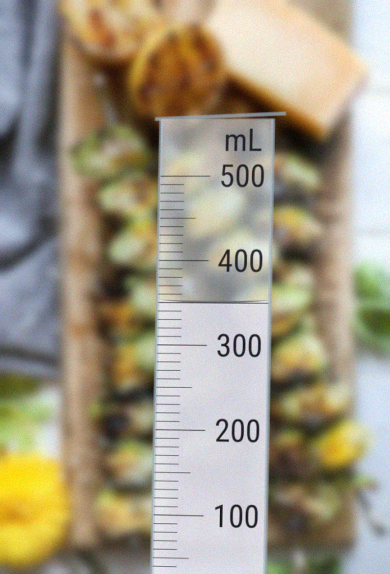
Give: 350 mL
